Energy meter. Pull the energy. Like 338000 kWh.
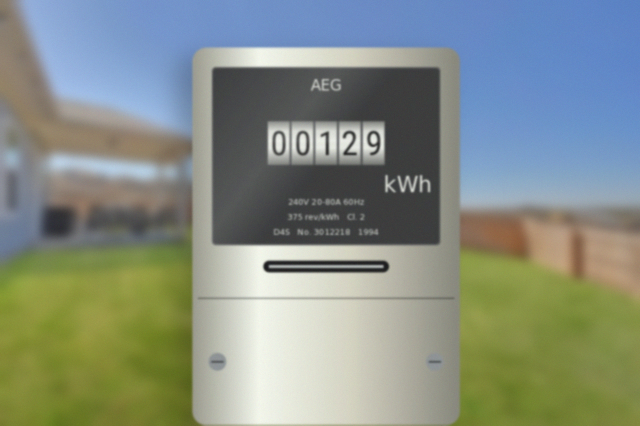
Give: 129 kWh
